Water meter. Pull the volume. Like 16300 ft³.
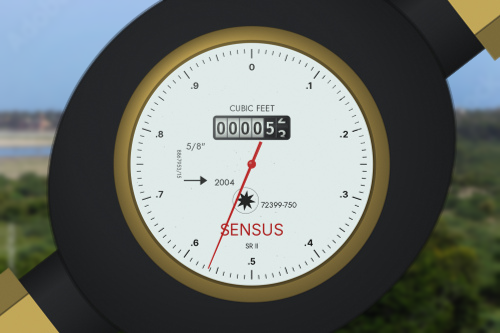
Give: 52.56 ft³
